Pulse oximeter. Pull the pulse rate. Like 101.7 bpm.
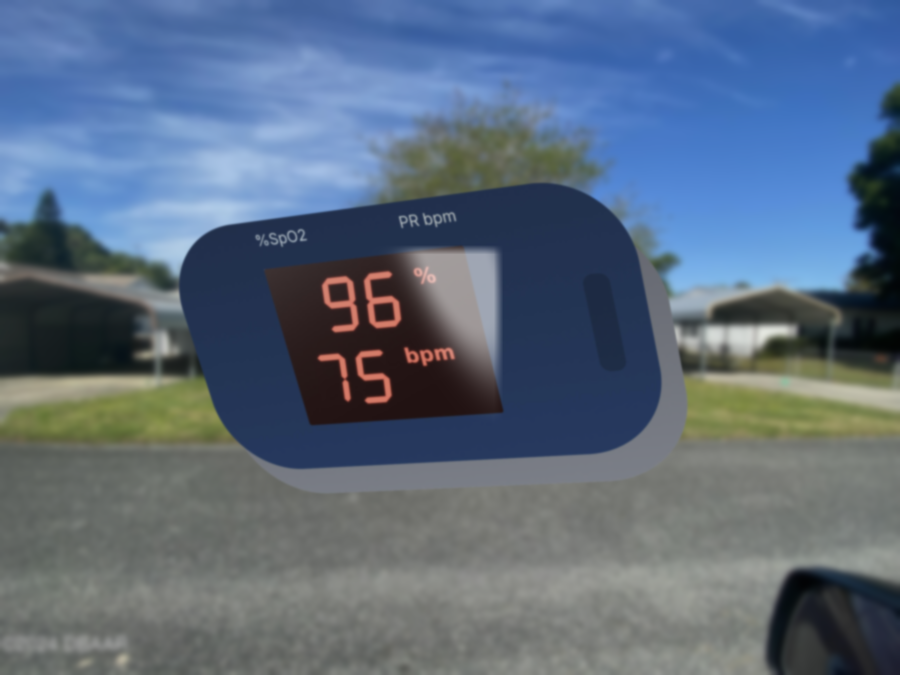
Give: 75 bpm
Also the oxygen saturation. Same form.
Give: 96 %
